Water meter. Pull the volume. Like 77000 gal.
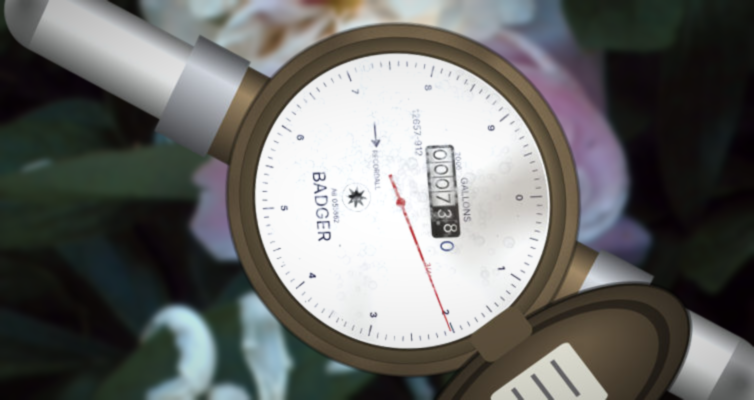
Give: 7382.0 gal
